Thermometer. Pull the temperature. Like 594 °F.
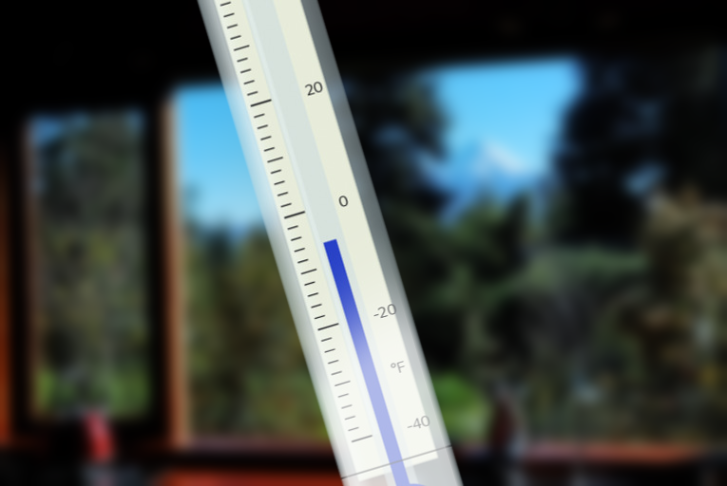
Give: -6 °F
